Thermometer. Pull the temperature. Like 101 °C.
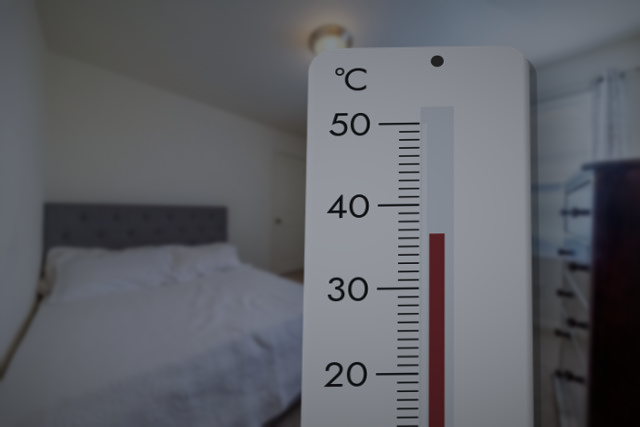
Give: 36.5 °C
